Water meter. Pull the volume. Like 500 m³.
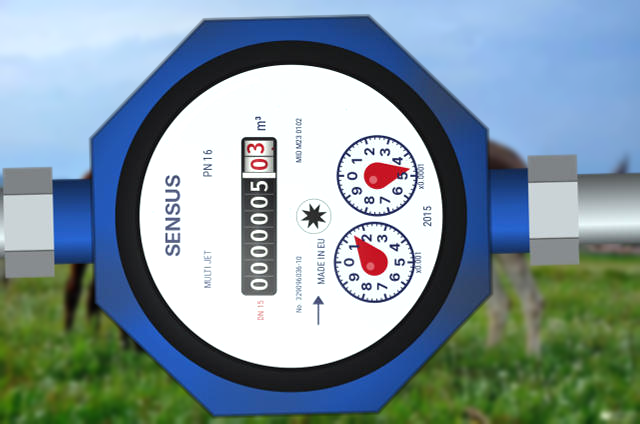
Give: 5.0314 m³
